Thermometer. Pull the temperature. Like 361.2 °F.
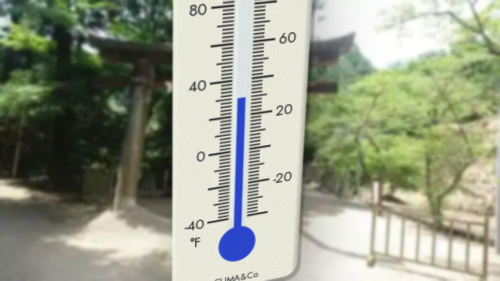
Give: 30 °F
